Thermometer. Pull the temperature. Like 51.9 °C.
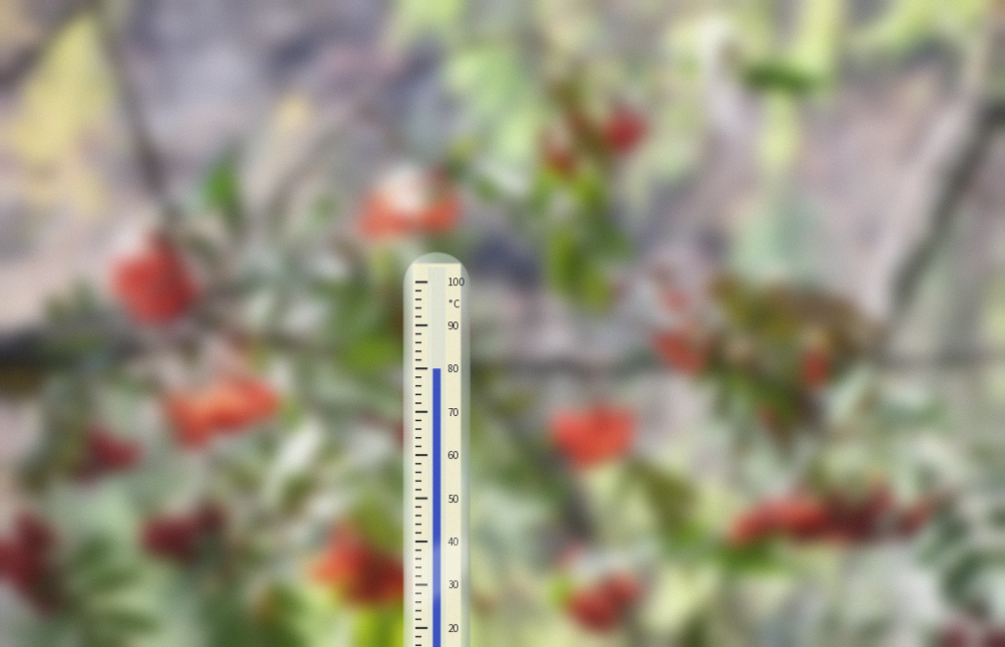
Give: 80 °C
